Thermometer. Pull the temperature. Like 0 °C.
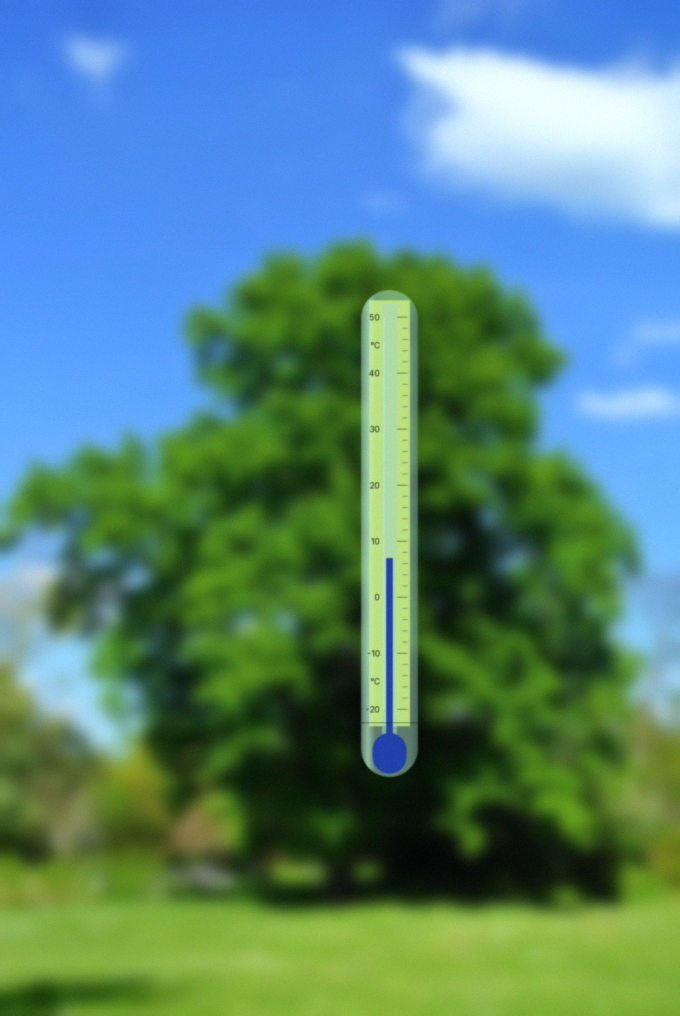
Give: 7 °C
